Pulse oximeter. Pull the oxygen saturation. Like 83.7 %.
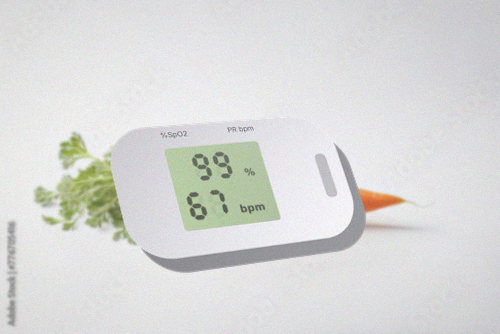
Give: 99 %
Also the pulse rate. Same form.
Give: 67 bpm
